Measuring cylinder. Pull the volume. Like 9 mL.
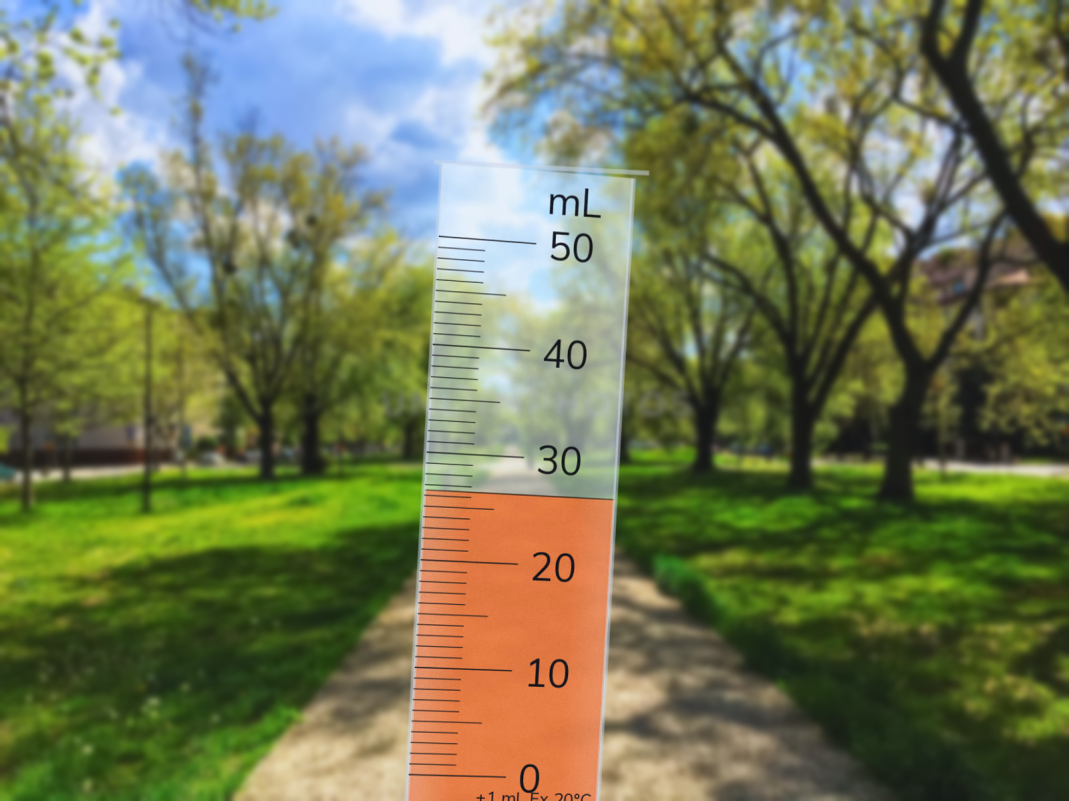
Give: 26.5 mL
